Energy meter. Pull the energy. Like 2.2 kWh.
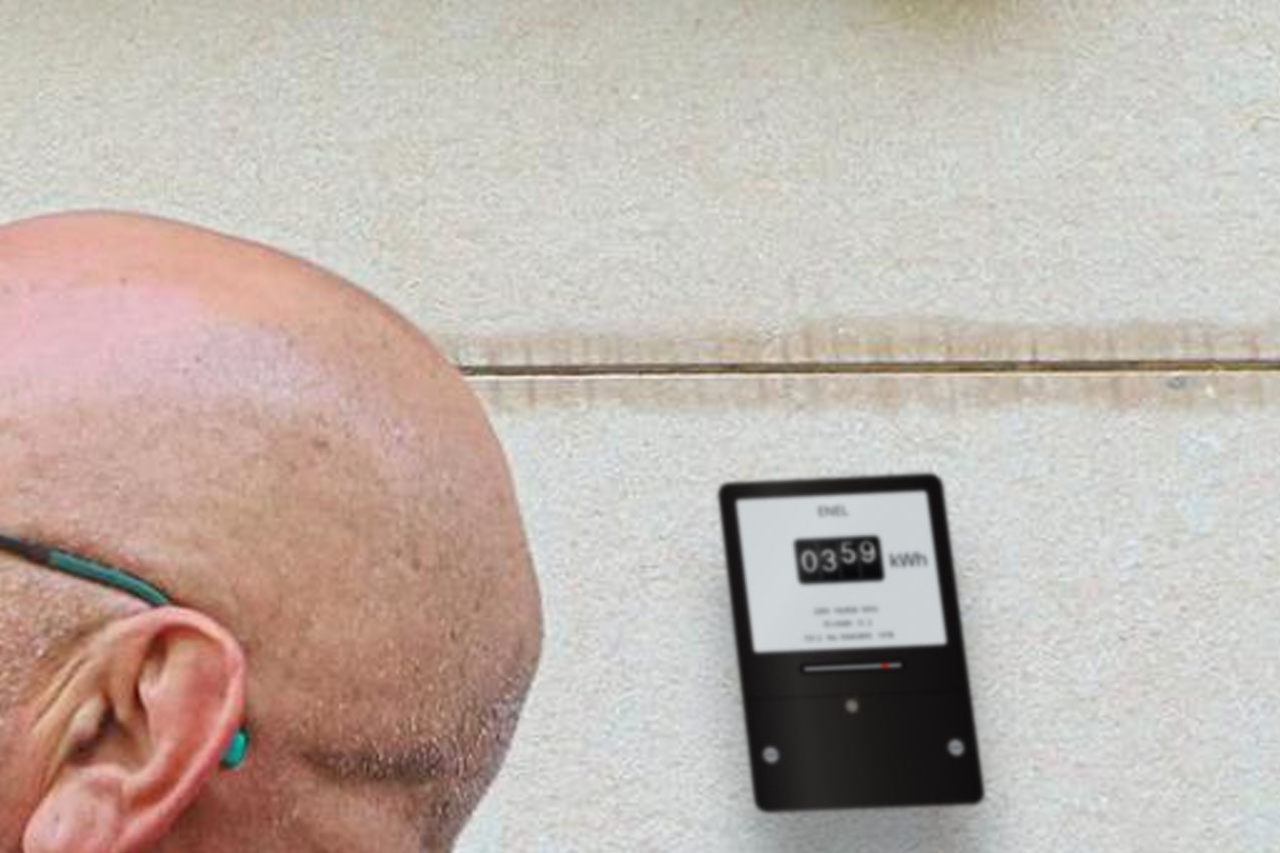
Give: 359 kWh
